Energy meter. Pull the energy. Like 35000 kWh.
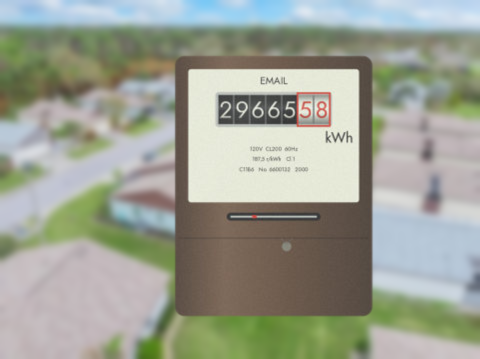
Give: 29665.58 kWh
